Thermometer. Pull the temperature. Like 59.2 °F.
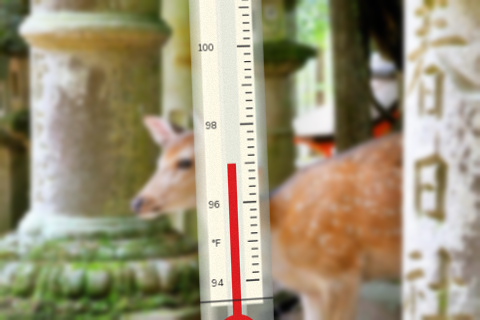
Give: 97 °F
